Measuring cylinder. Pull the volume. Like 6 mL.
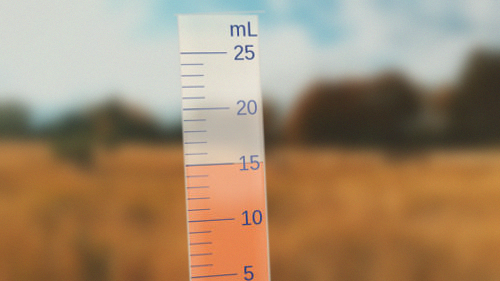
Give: 15 mL
